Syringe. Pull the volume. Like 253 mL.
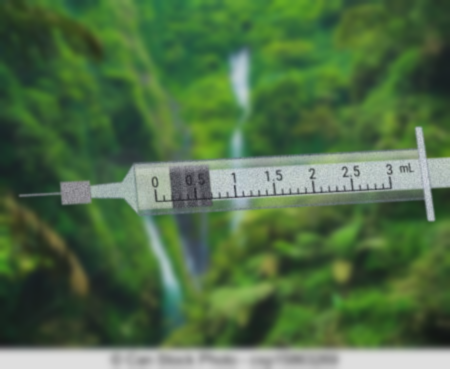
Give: 0.2 mL
